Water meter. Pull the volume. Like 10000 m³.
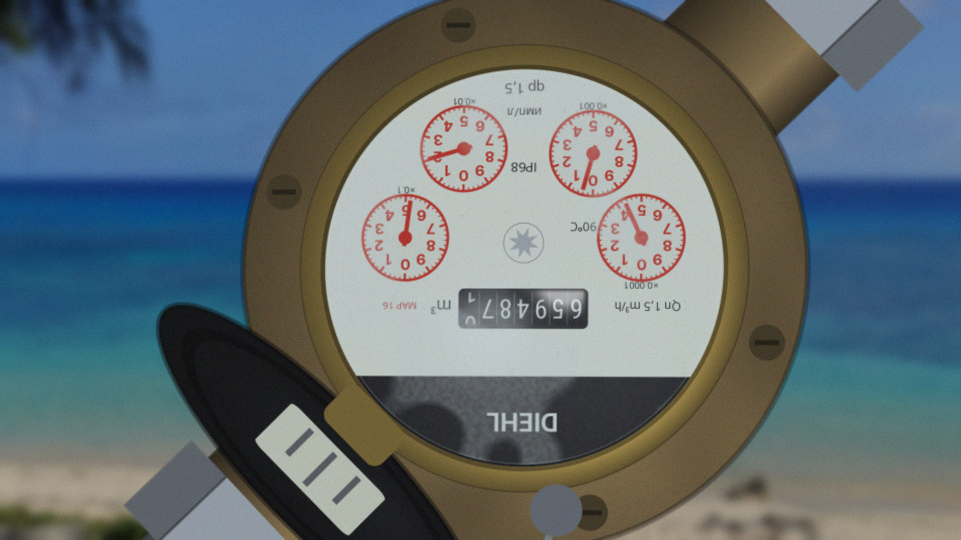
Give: 6594870.5204 m³
